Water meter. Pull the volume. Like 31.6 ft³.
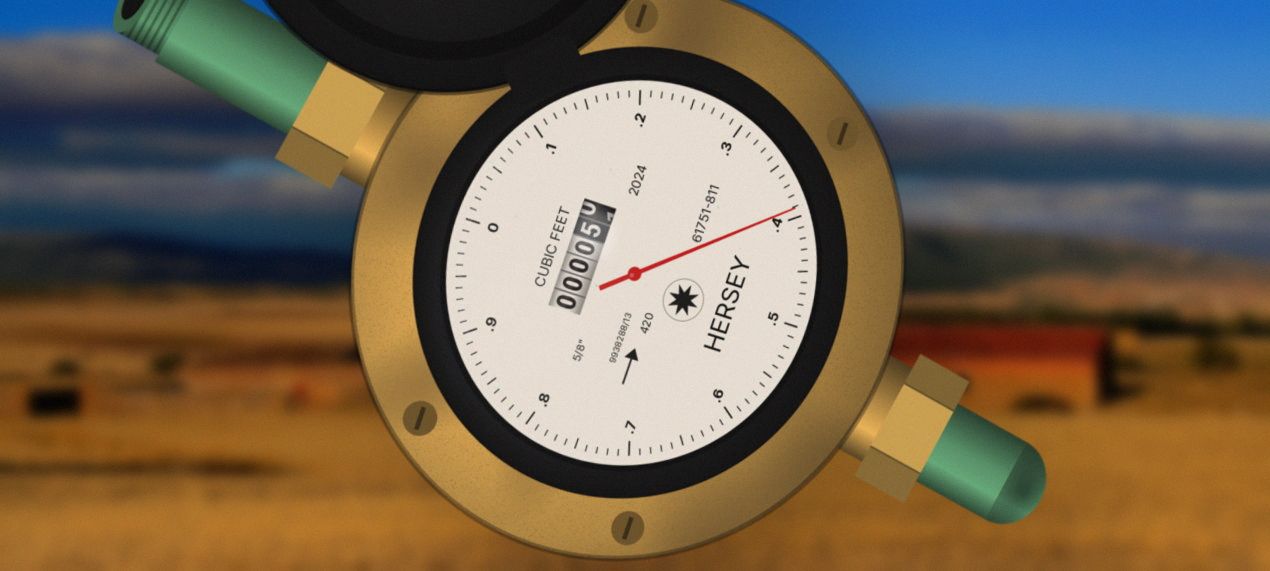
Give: 50.39 ft³
